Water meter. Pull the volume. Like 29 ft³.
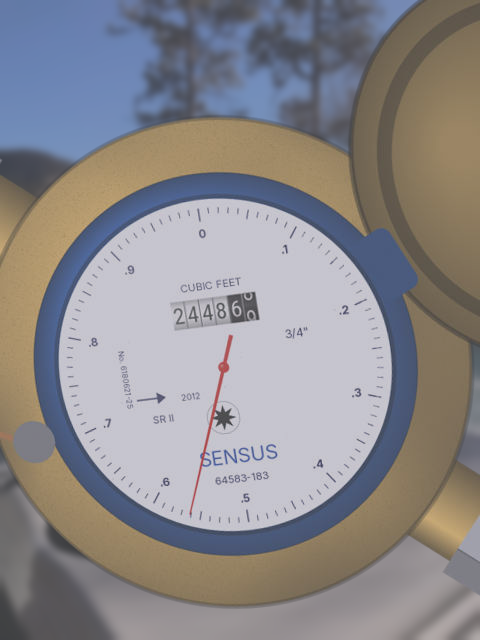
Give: 244868.56 ft³
